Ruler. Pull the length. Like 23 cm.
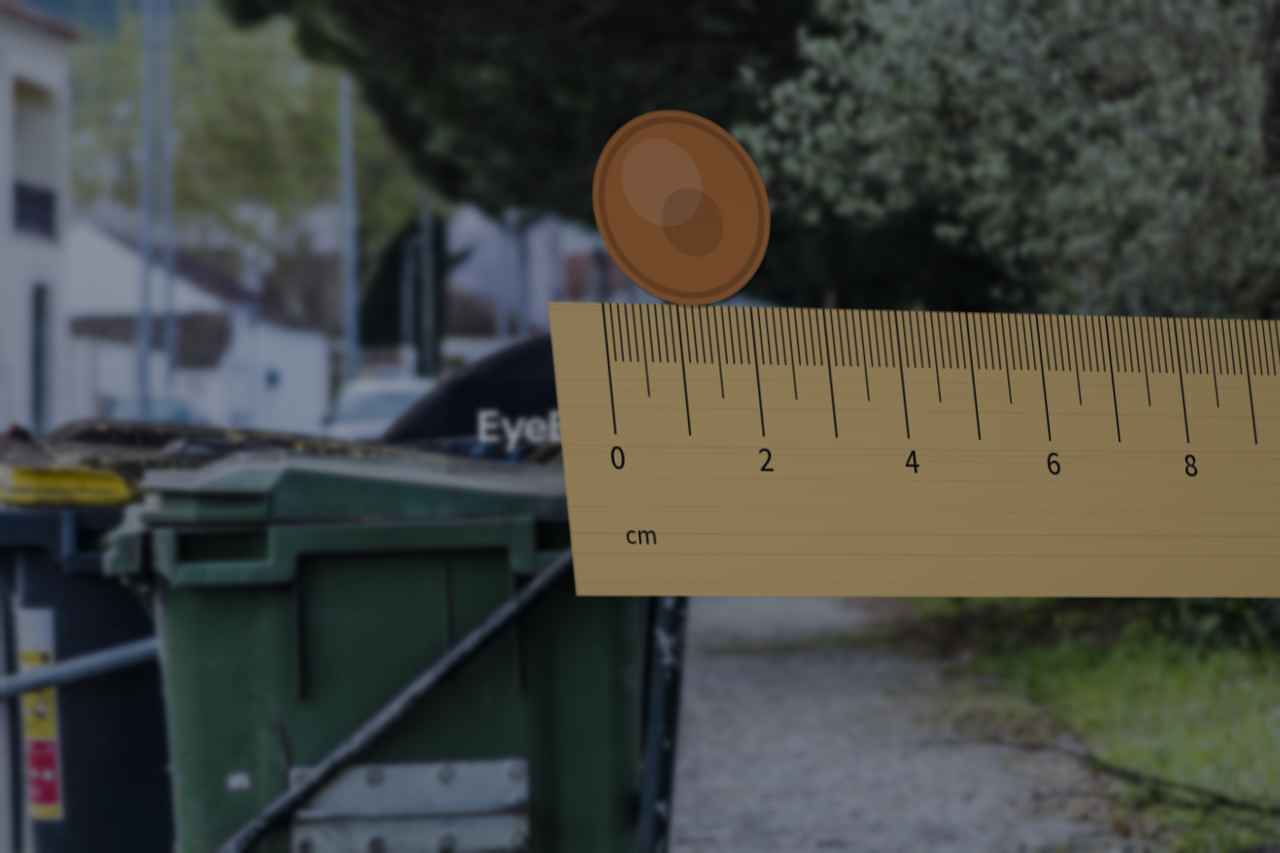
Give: 2.4 cm
